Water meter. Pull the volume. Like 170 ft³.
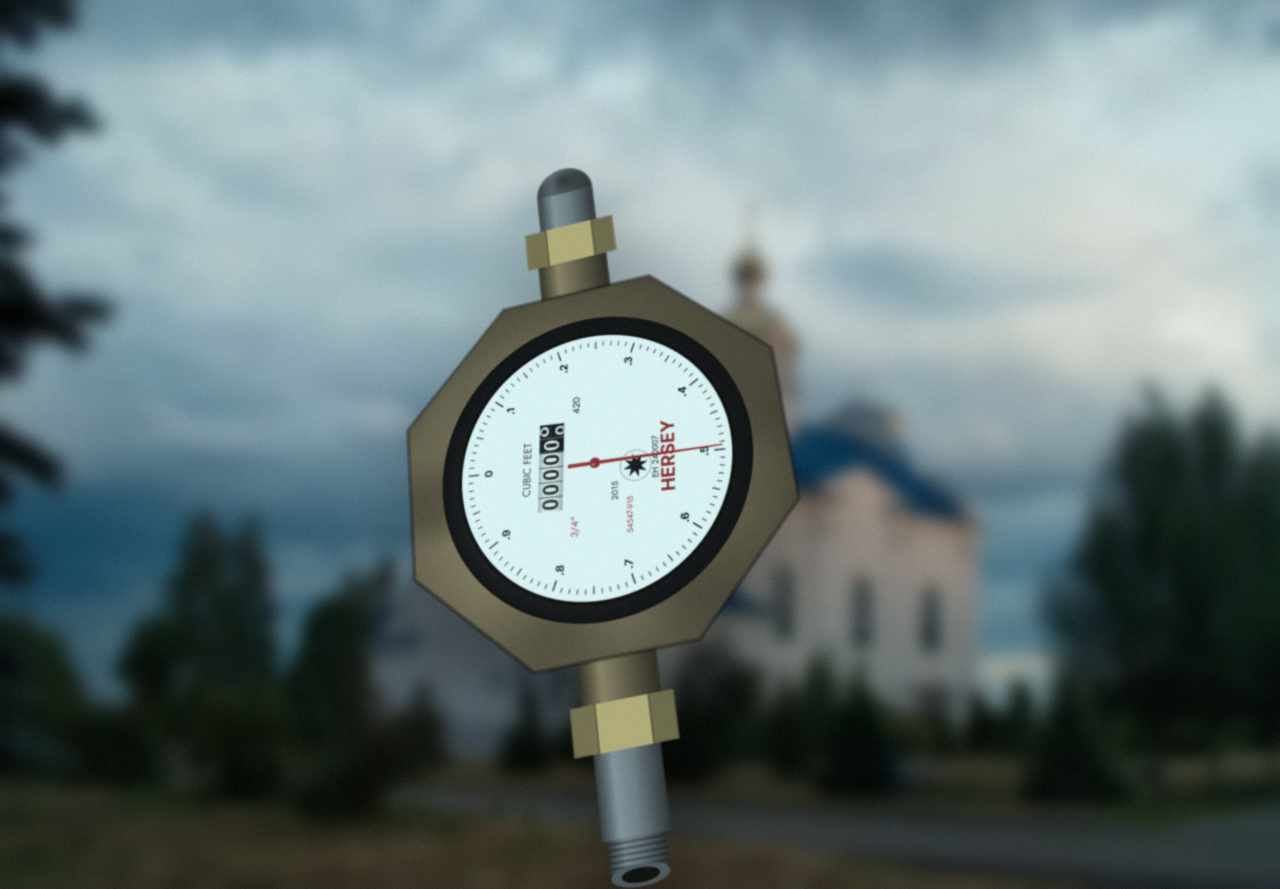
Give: 8.49 ft³
